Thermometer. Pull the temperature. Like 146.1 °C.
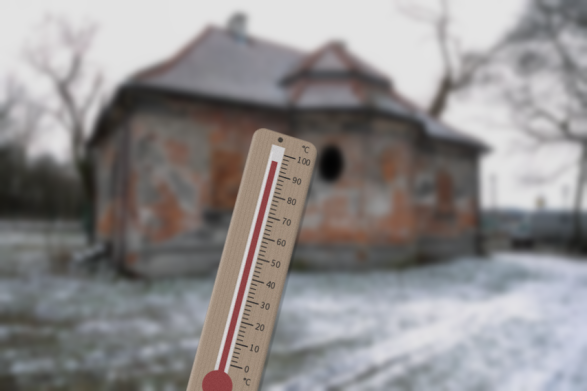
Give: 96 °C
